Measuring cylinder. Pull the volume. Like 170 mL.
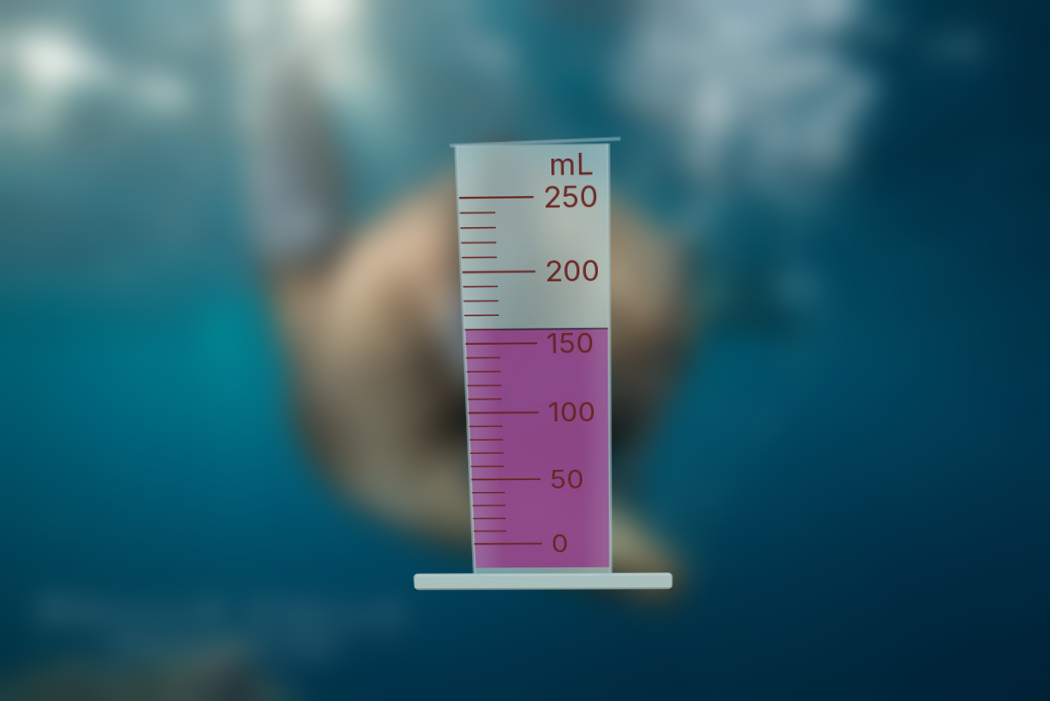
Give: 160 mL
